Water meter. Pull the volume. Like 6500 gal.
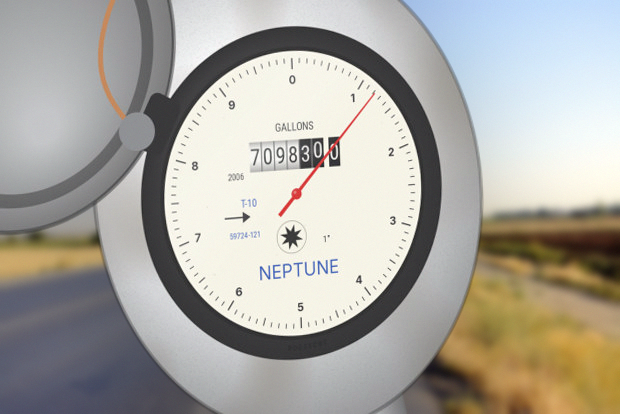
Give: 7098301.2 gal
